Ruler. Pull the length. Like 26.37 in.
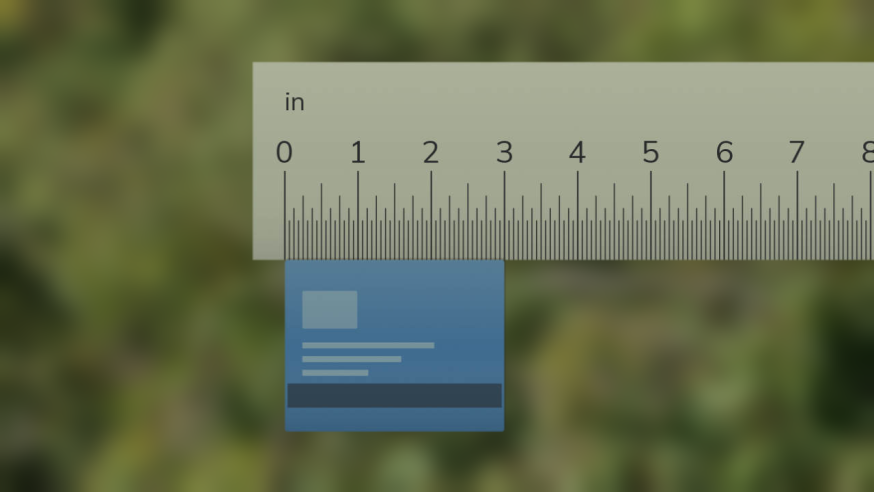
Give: 3 in
